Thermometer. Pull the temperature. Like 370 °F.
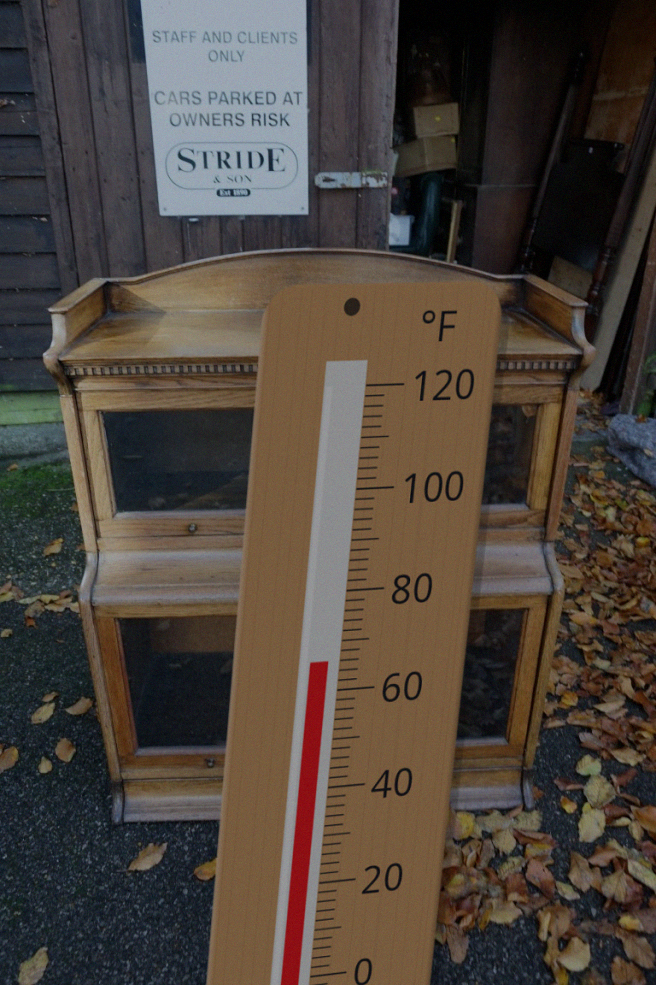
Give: 66 °F
